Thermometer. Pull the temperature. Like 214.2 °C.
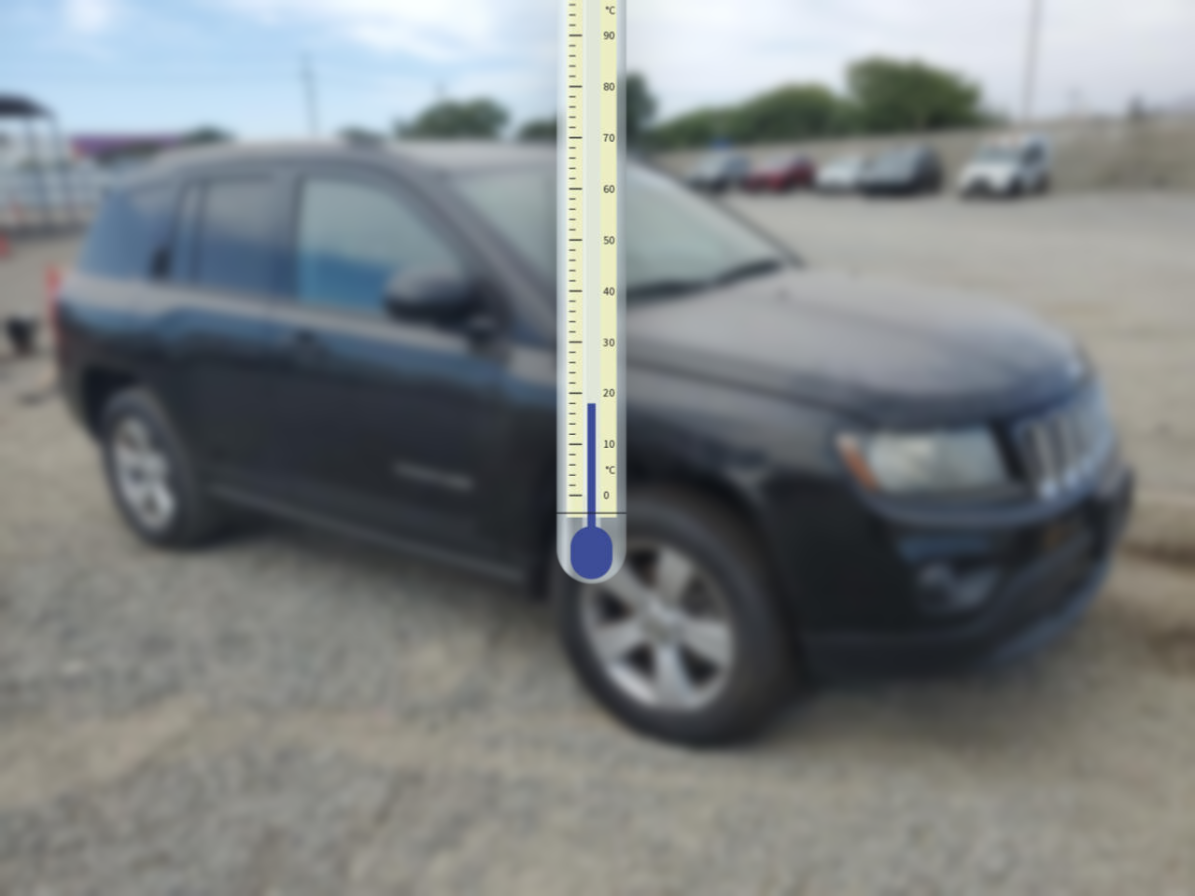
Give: 18 °C
